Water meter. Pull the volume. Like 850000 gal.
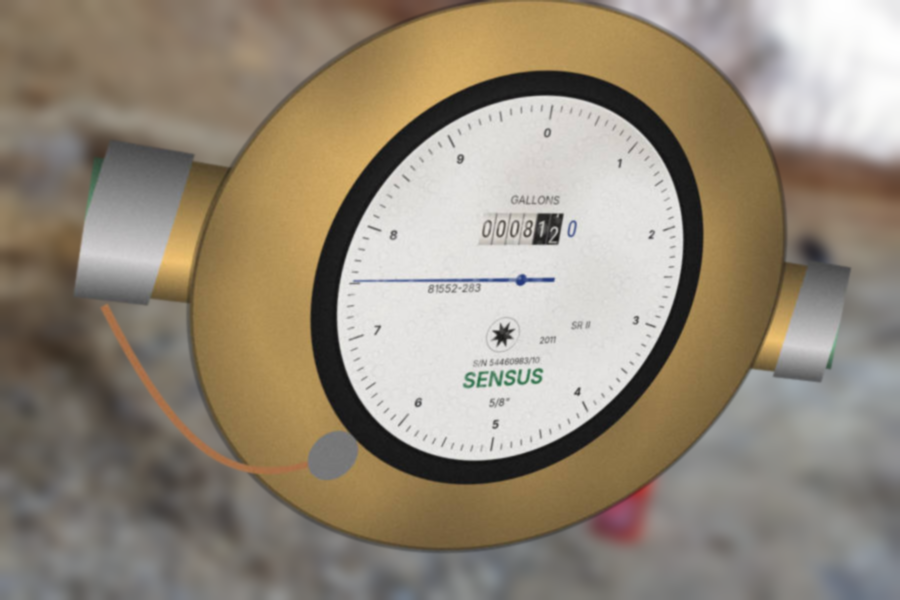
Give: 8117.5 gal
